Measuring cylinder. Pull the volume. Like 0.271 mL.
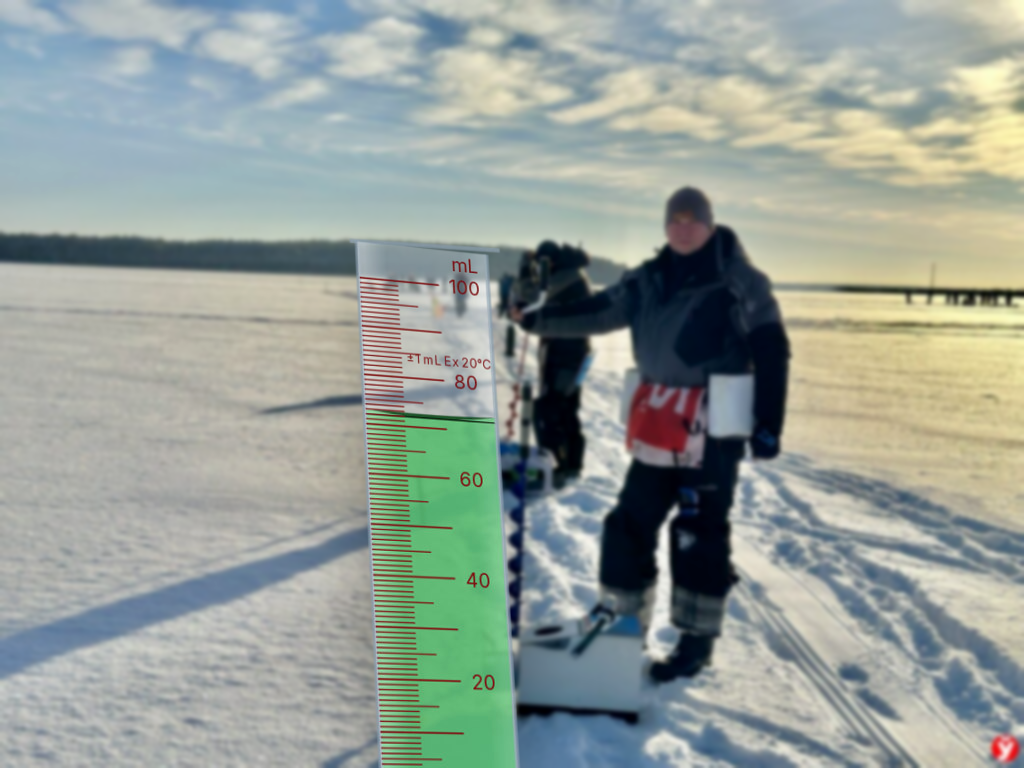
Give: 72 mL
